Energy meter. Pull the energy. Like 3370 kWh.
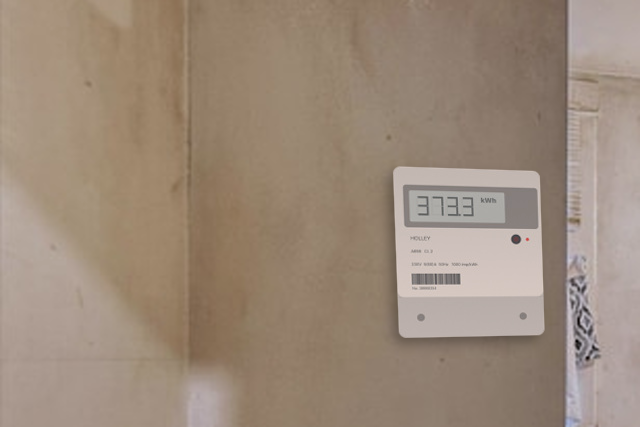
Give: 373.3 kWh
